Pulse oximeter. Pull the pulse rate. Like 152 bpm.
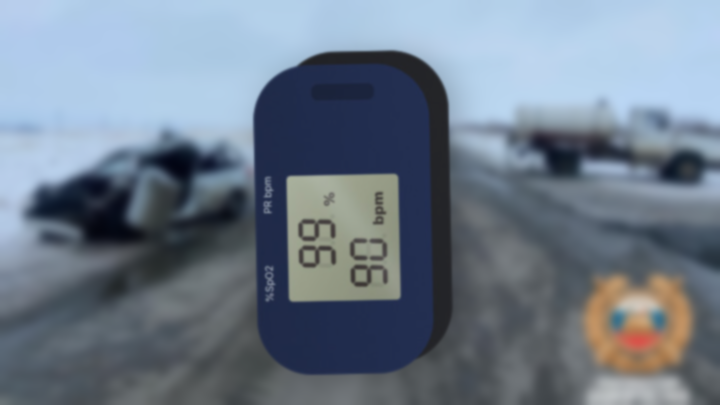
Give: 90 bpm
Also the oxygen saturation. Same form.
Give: 99 %
